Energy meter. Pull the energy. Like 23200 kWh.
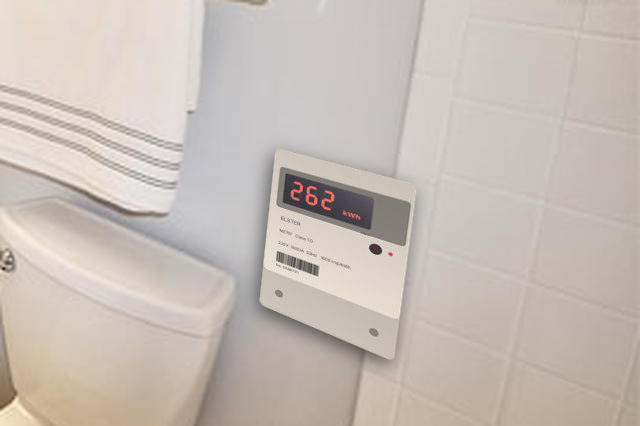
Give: 262 kWh
